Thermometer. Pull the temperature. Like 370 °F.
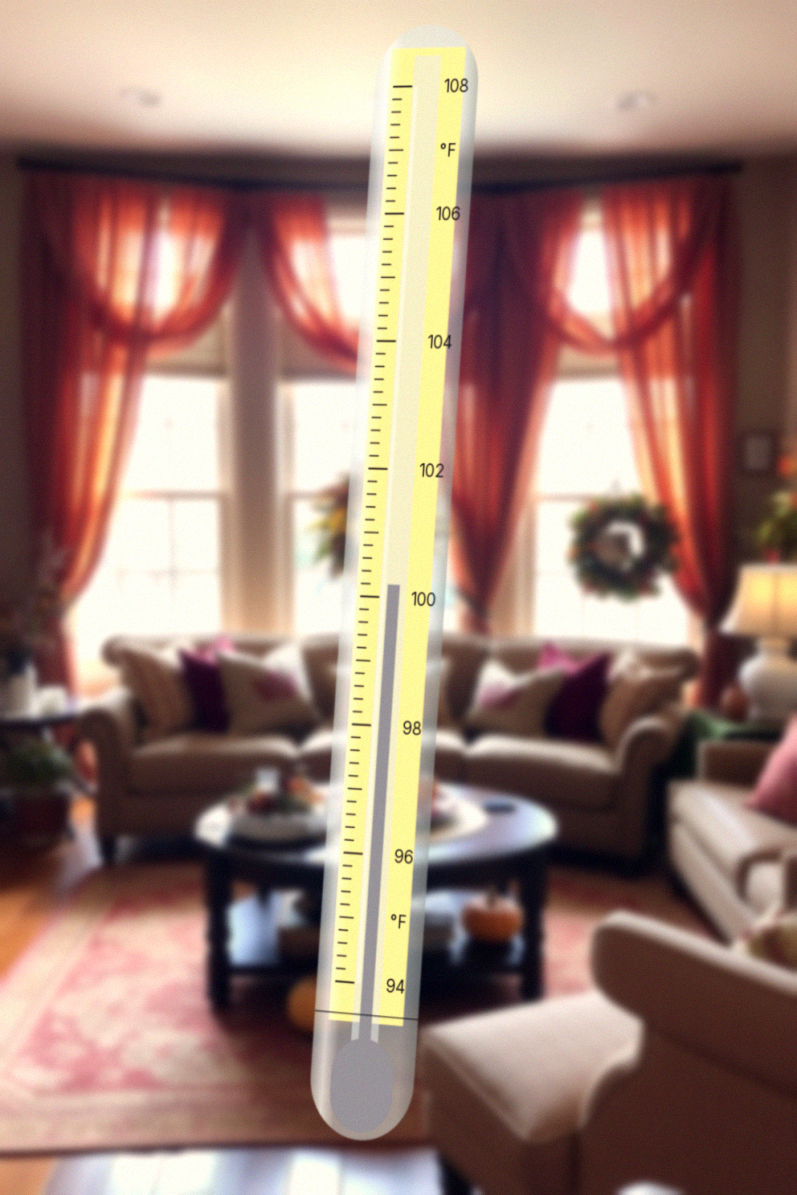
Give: 100.2 °F
